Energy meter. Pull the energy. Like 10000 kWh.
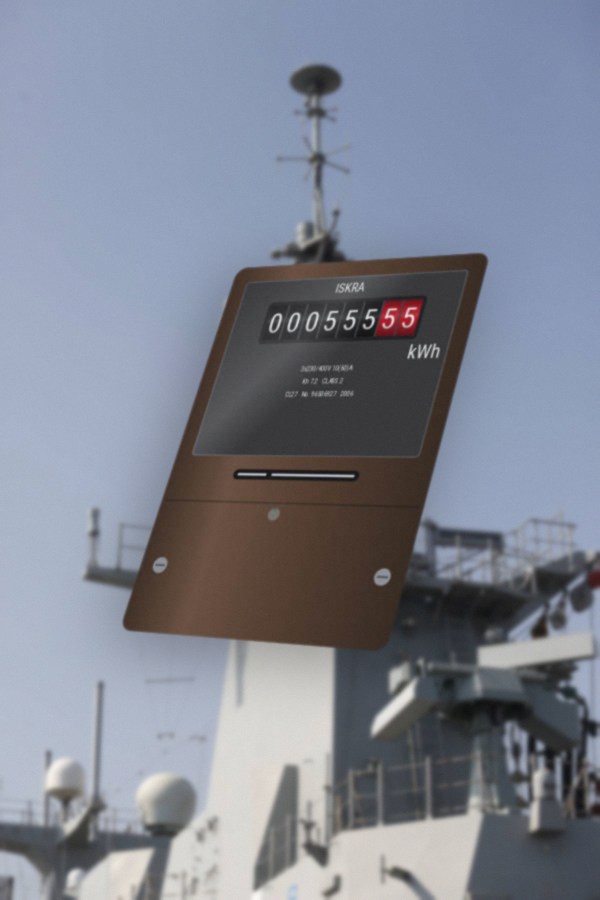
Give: 555.55 kWh
